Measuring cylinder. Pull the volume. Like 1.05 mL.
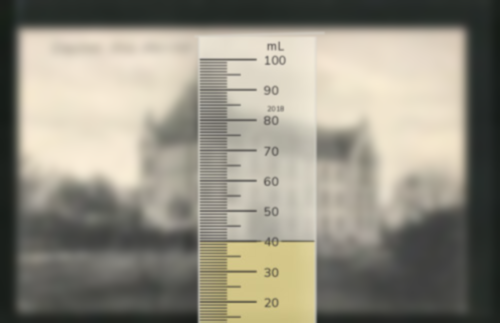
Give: 40 mL
